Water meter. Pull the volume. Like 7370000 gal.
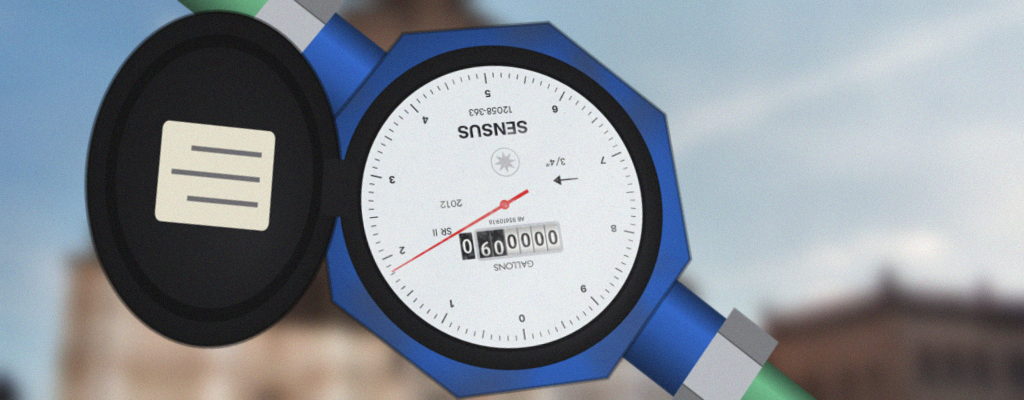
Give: 91.8 gal
